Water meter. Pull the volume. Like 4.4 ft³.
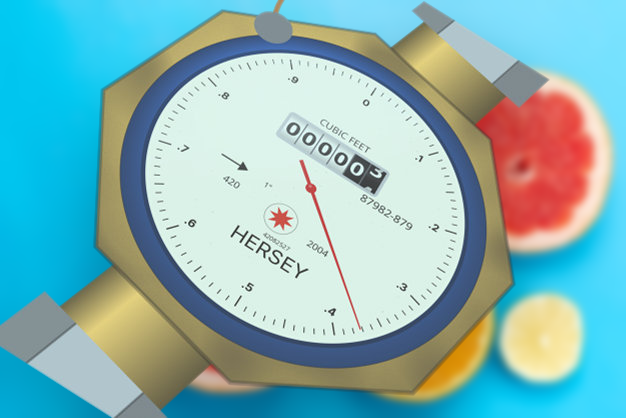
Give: 3.37 ft³
